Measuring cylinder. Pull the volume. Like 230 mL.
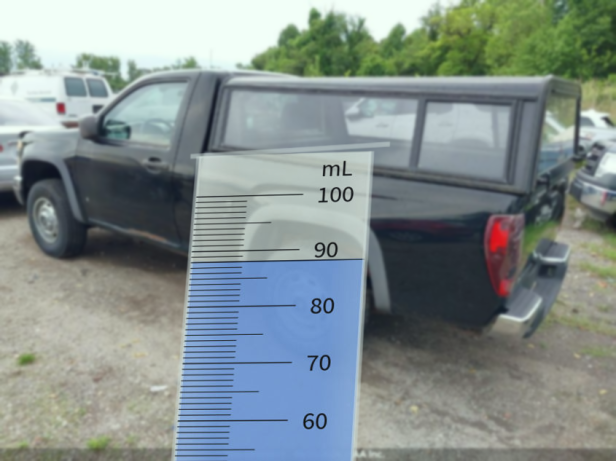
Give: 88 mL
